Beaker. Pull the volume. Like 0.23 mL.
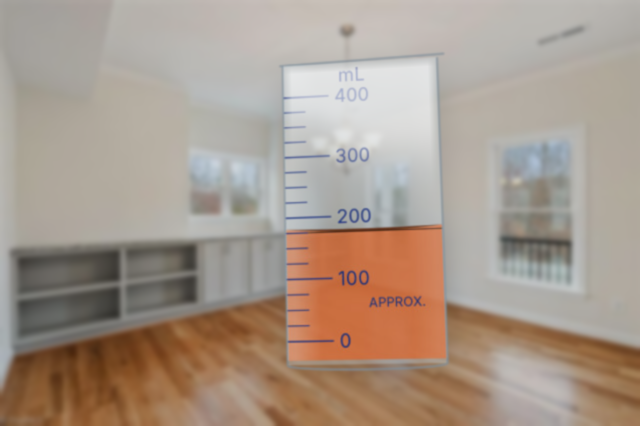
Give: 175 mL
